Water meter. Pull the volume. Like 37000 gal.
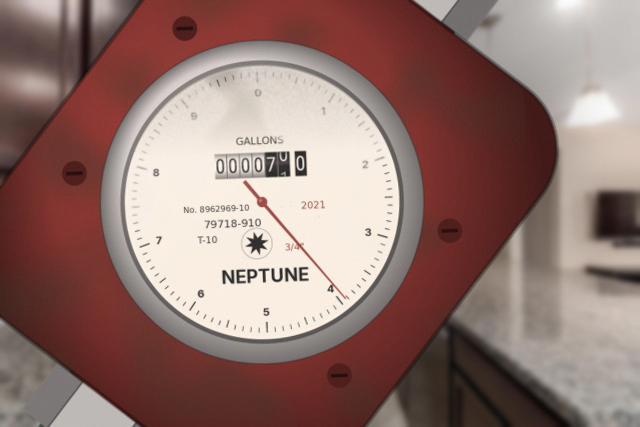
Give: 703.9 gal
